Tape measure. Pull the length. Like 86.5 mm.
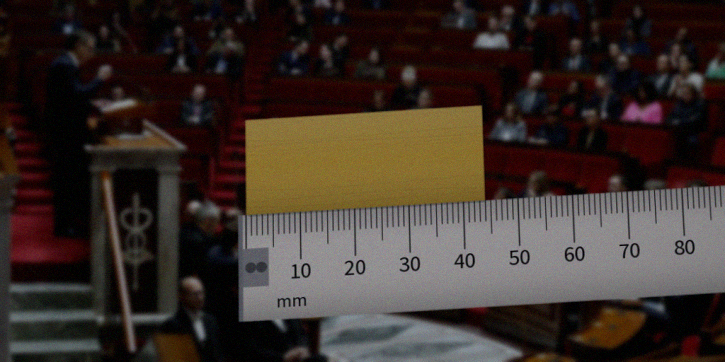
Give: 44 mm
